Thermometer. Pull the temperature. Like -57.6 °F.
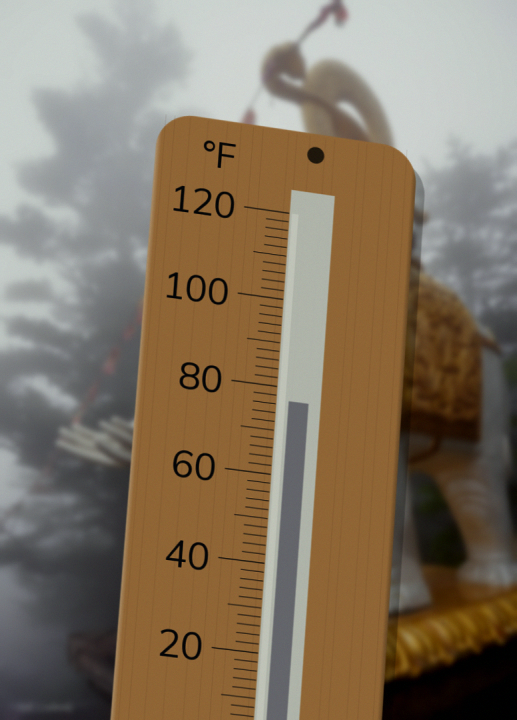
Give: 77 °F
